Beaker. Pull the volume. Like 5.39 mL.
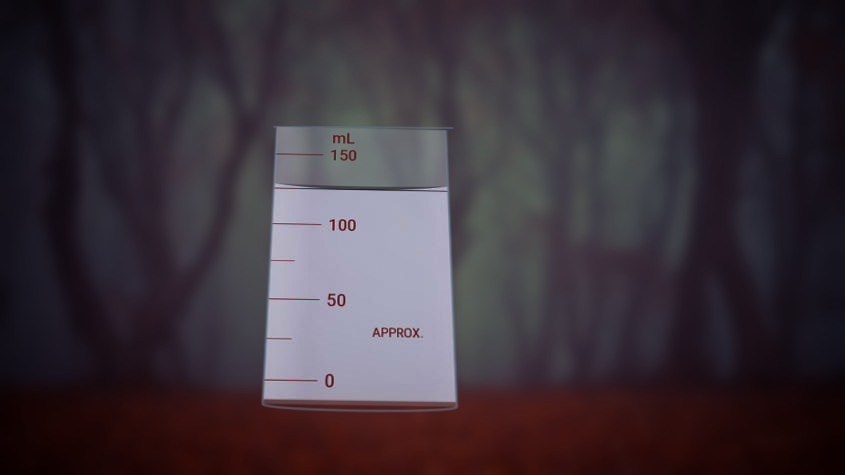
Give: 125 mL
